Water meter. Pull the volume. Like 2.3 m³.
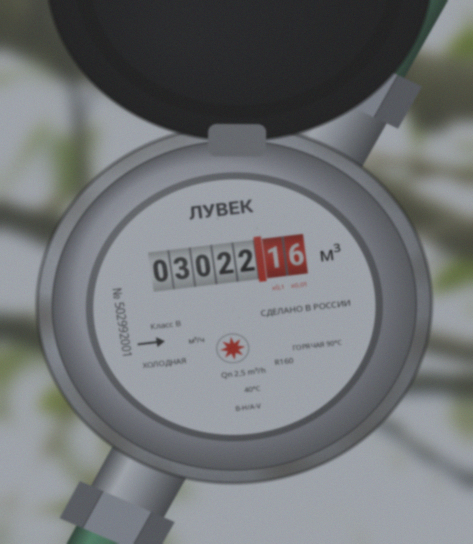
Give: 3022.16 m³
